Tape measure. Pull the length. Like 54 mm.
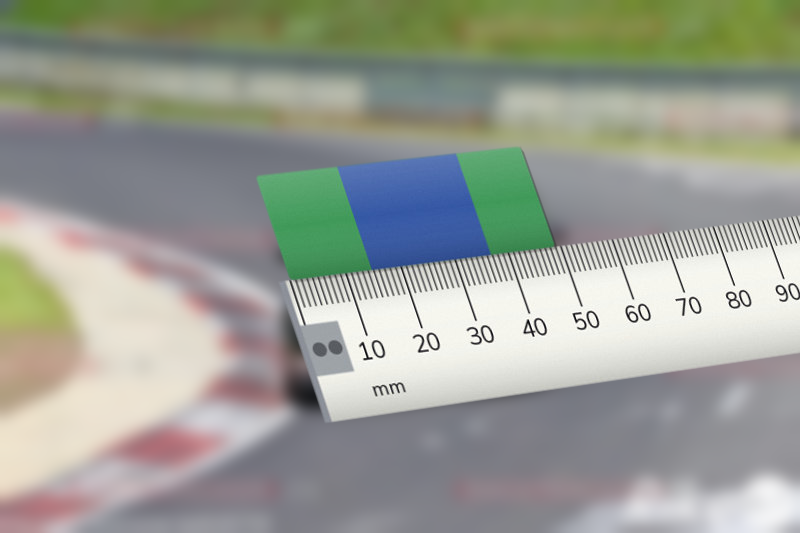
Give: 49 mm
